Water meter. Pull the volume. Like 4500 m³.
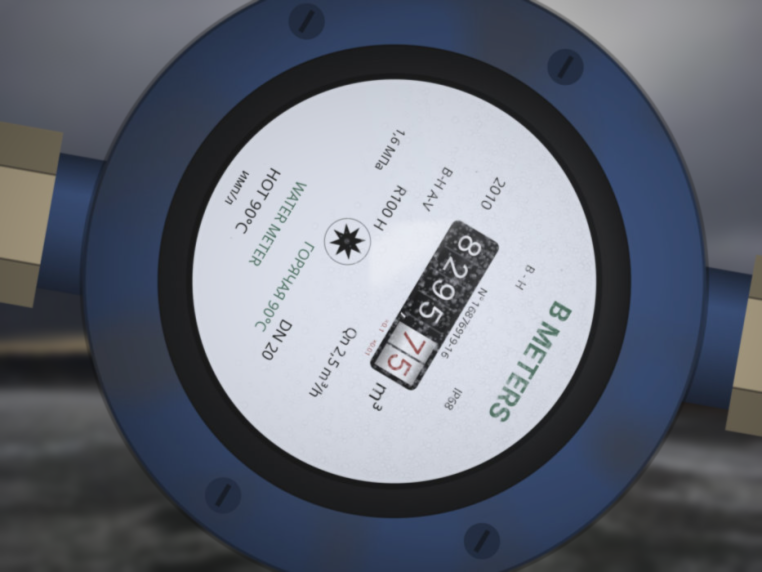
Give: 8295.75 m³
